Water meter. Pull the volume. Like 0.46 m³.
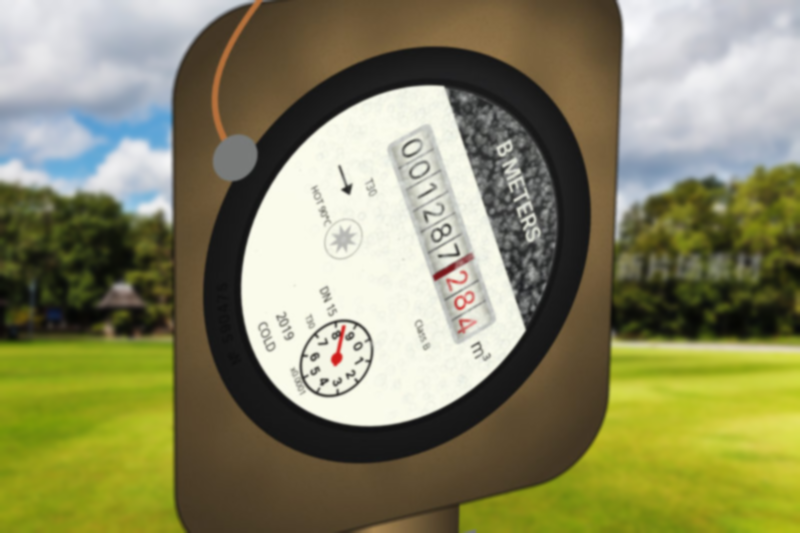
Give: 1287.2838 m³
